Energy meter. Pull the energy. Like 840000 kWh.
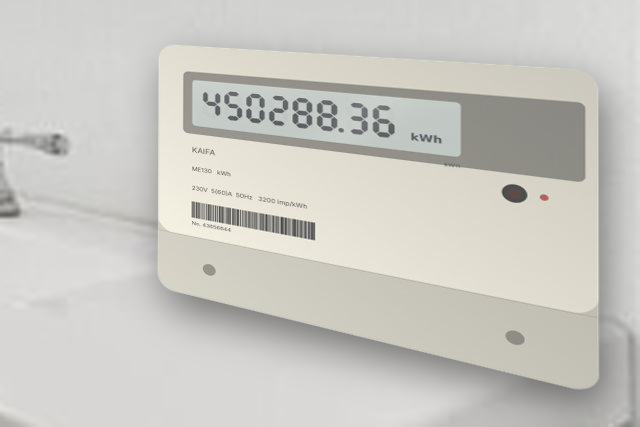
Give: 450288.36 kWh
